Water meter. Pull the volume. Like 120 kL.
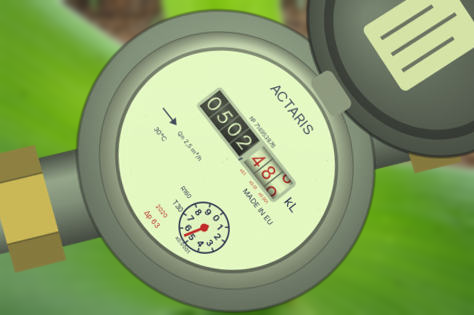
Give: 502.4885 kL
